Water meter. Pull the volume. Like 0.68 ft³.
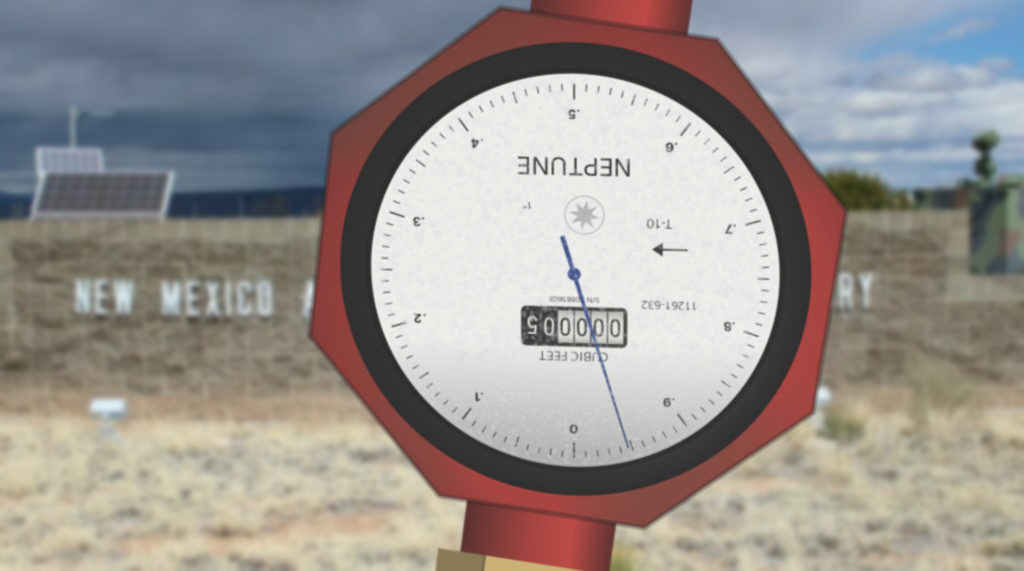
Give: 4.95 ft³
